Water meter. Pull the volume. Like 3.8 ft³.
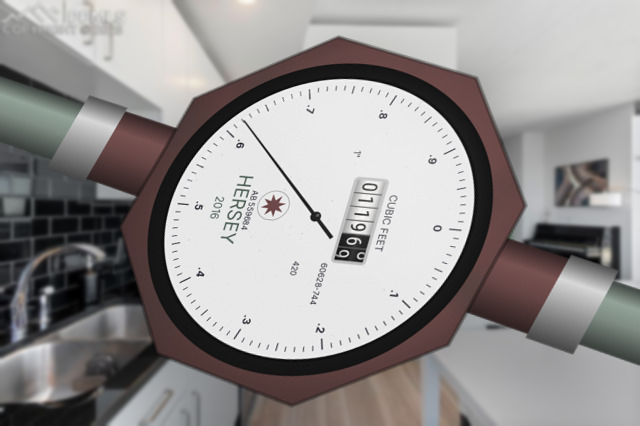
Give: 11968.62 ft³
